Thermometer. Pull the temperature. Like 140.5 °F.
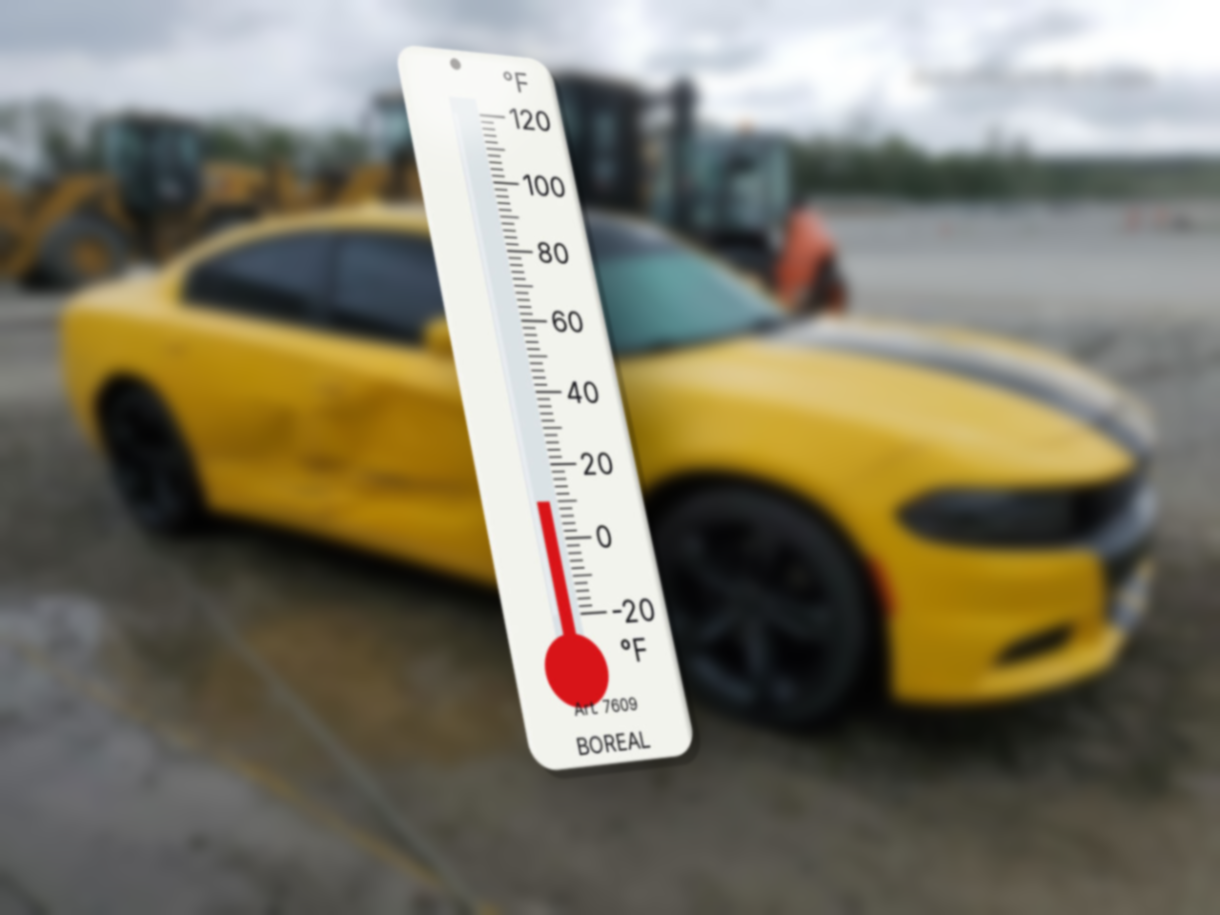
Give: 10 °F
